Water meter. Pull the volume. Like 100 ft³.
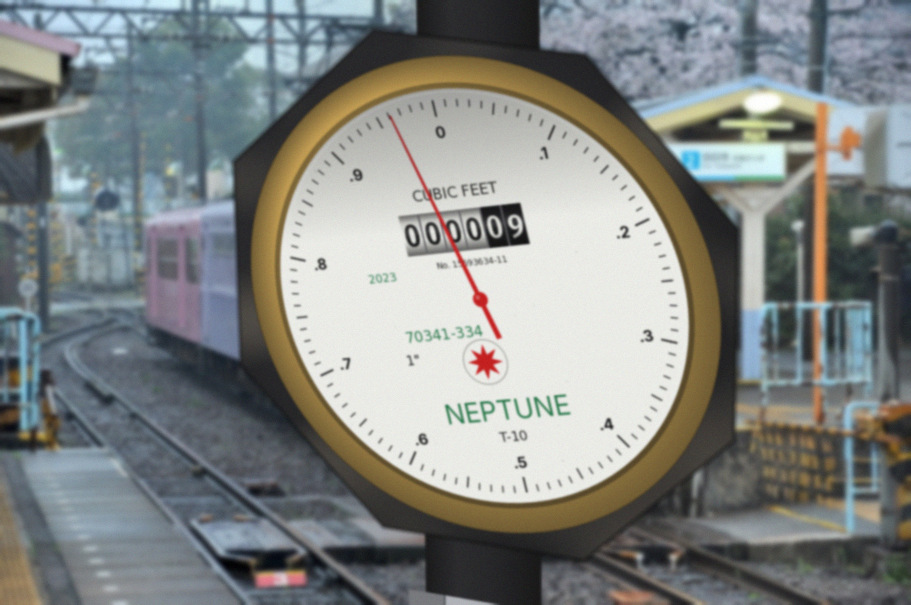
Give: 8.96 ft³
